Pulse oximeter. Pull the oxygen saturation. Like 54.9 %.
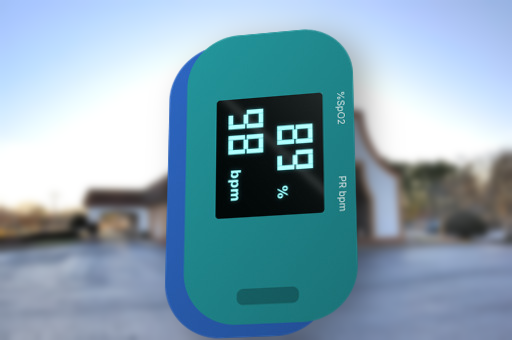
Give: 89 %
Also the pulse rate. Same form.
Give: 98 bpm
